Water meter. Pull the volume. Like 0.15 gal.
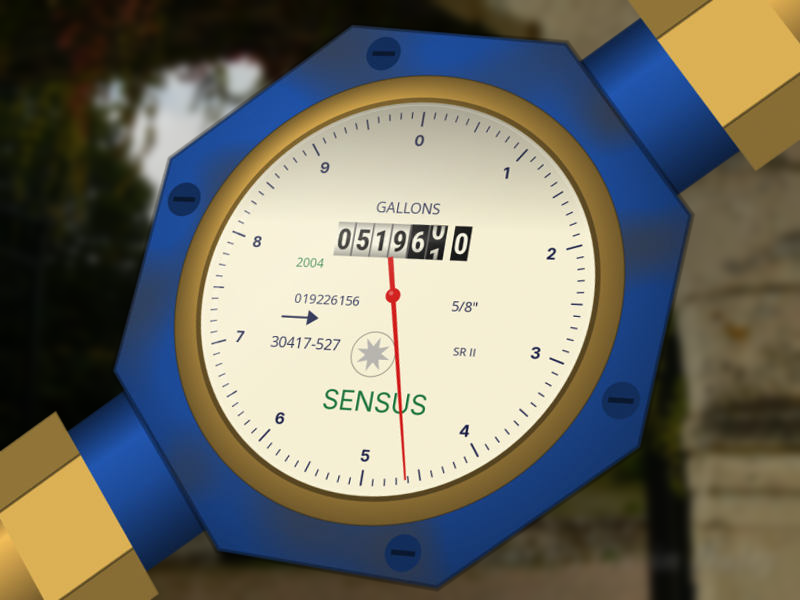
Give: 519604.6 gal
